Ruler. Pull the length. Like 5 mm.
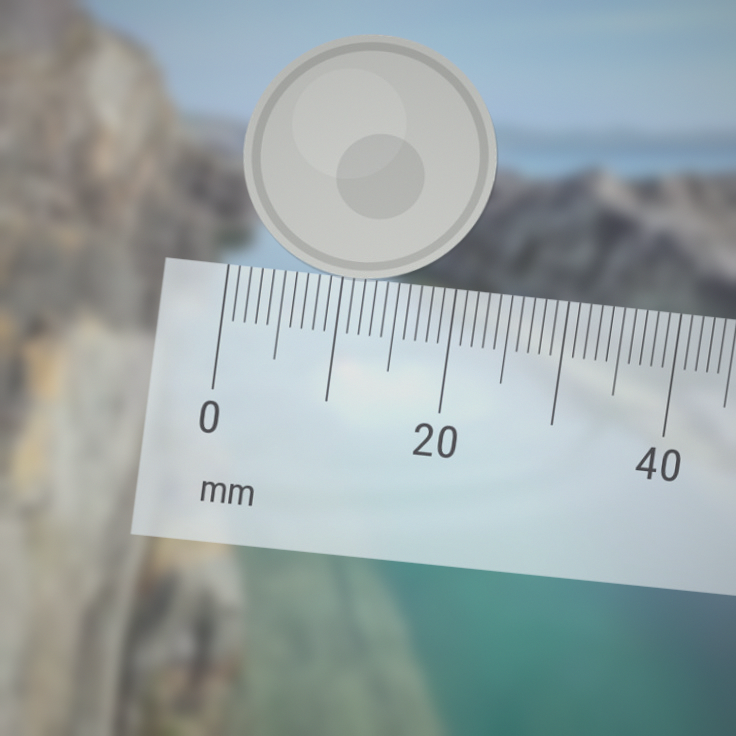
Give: 22 mm
